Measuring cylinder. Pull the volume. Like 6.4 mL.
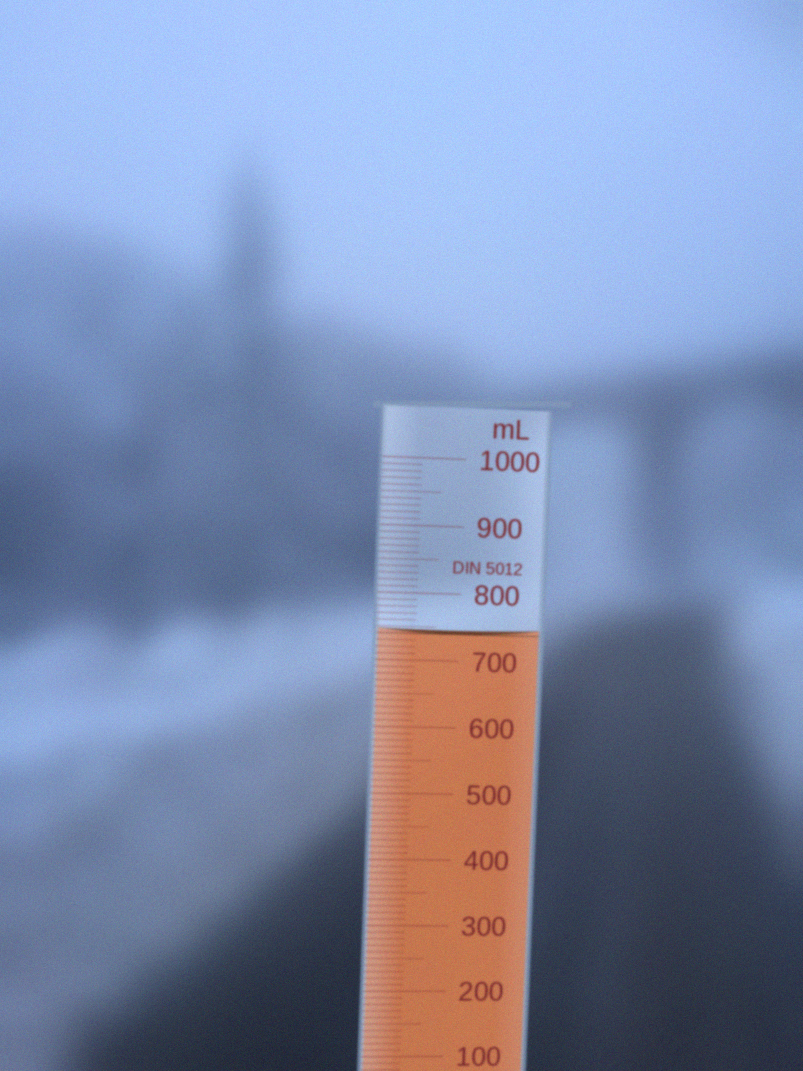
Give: 740 mL
